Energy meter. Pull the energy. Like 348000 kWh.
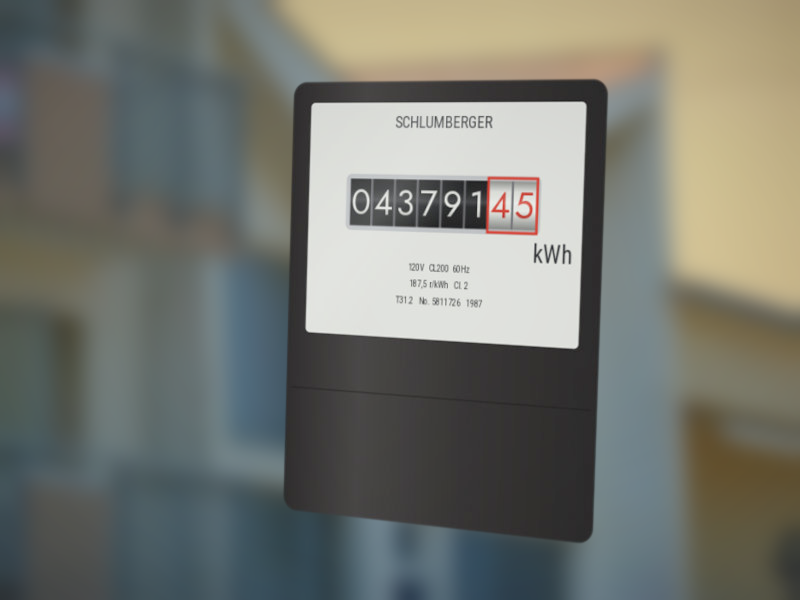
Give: 43791.45 kWh
